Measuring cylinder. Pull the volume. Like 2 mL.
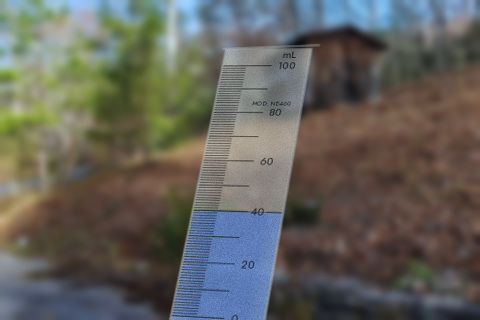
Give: 40 mL
